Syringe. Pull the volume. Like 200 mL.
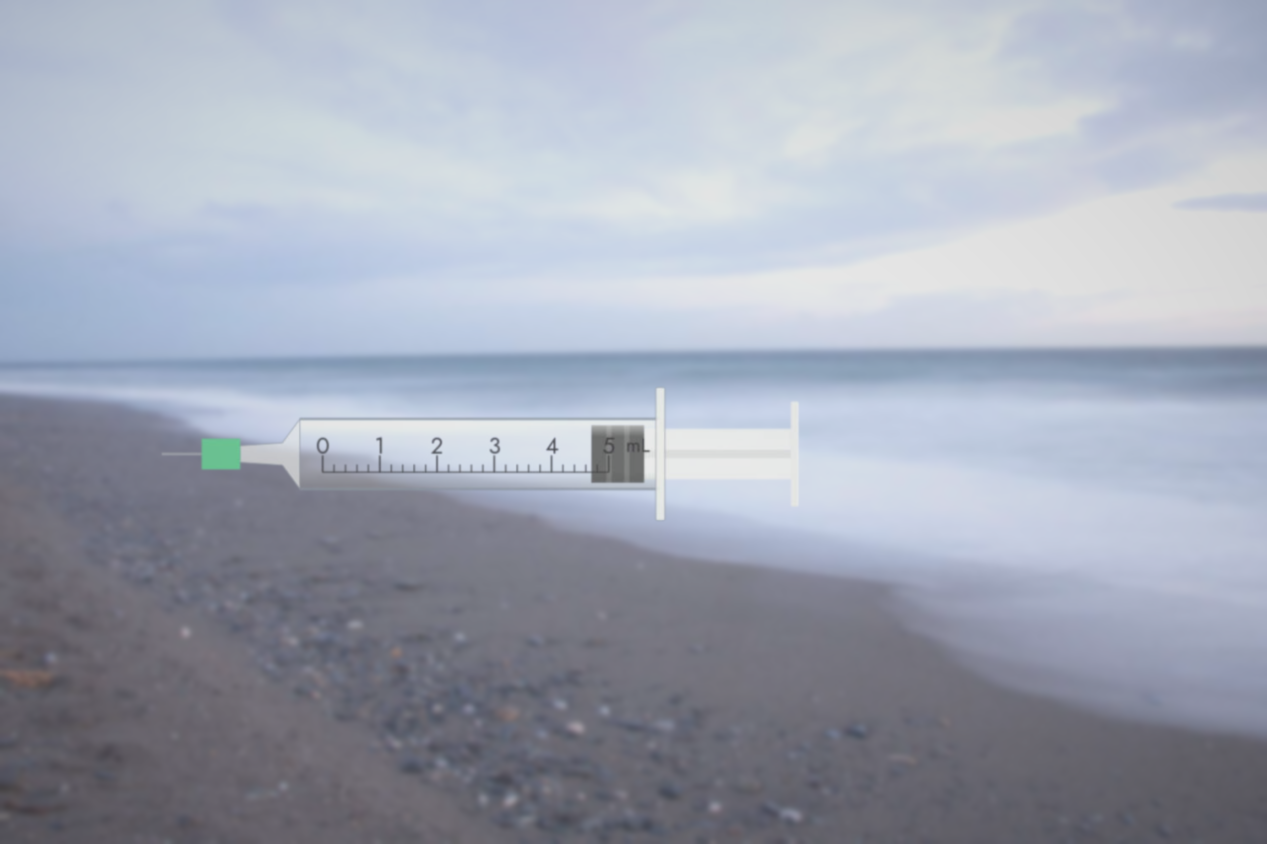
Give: 4.7 mL
